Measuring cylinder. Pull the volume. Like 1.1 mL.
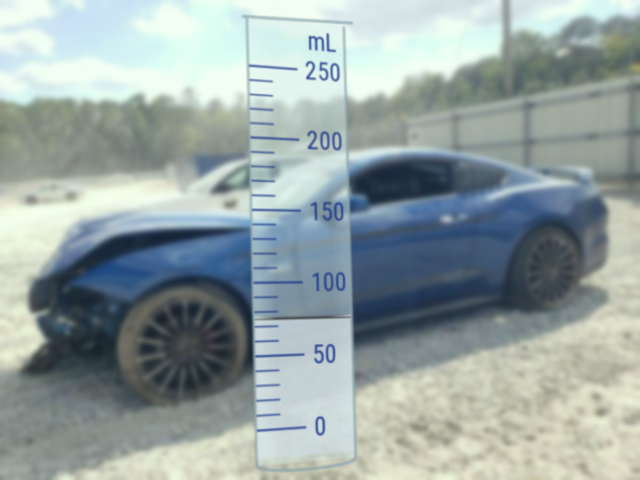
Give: 75 mL
